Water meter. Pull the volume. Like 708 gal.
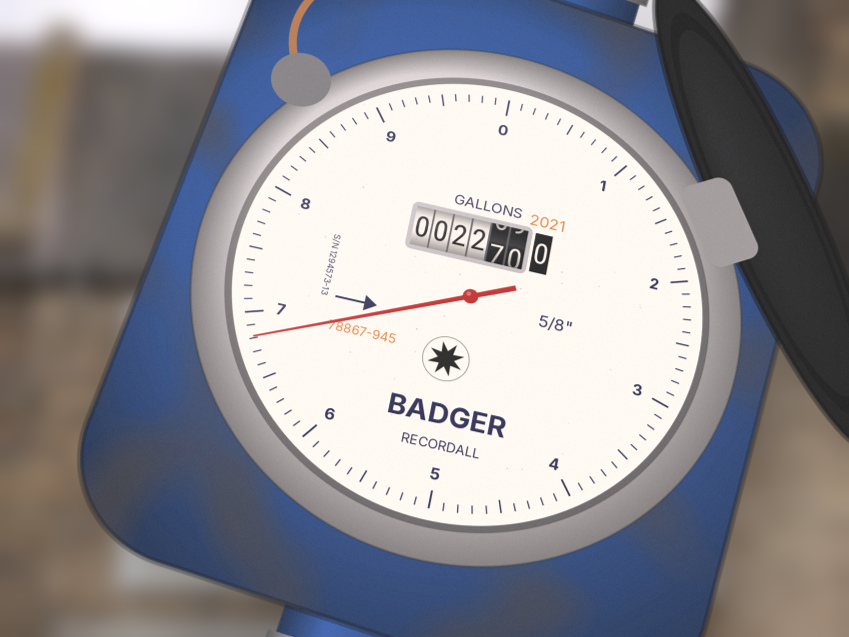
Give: 22696.8 gal
